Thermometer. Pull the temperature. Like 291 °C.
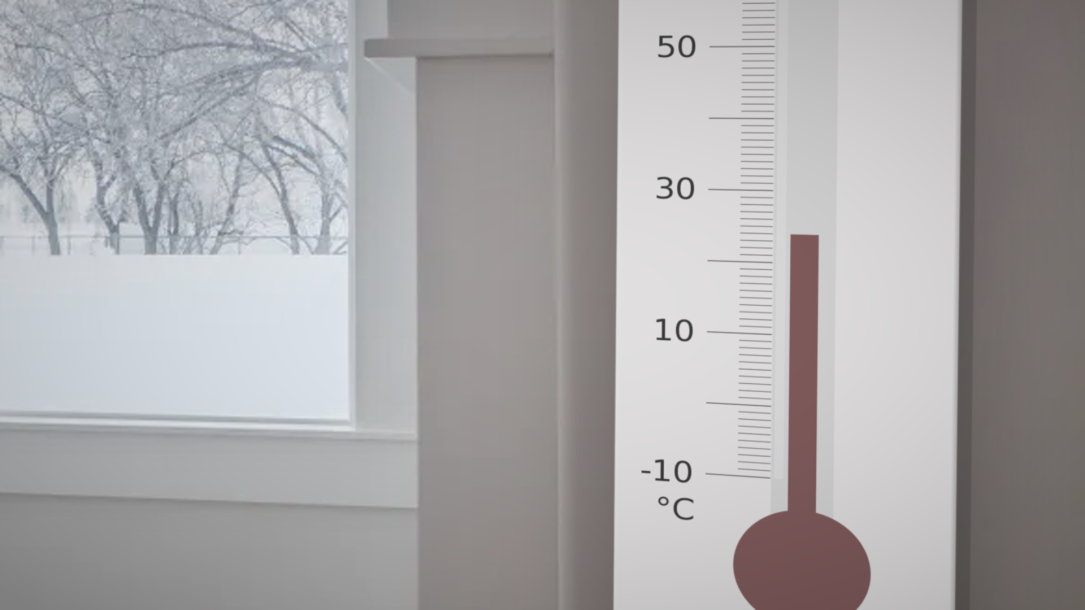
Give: 24 °C
